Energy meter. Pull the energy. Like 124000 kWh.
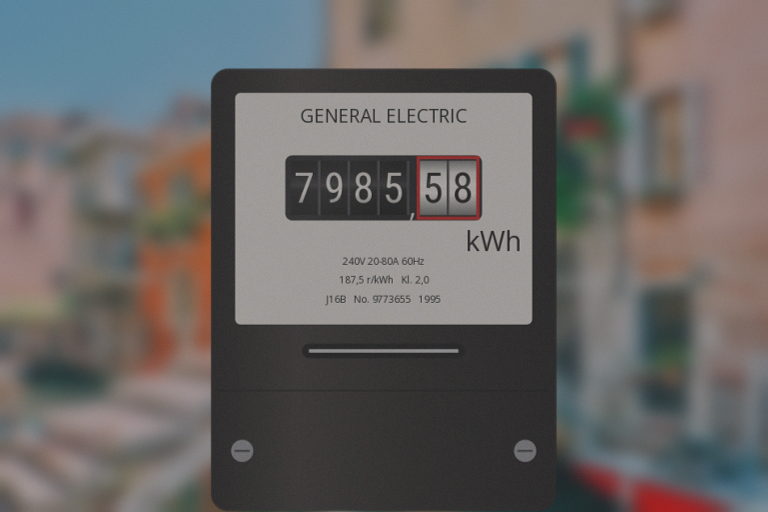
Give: 7985.58 kWh
